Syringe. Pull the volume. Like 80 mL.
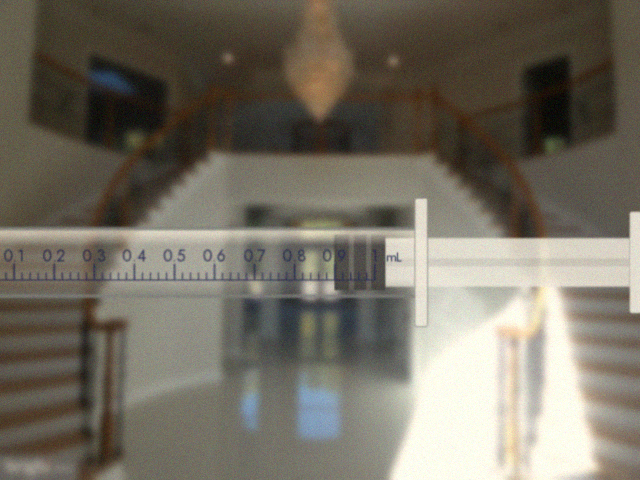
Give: 0.9 mL
